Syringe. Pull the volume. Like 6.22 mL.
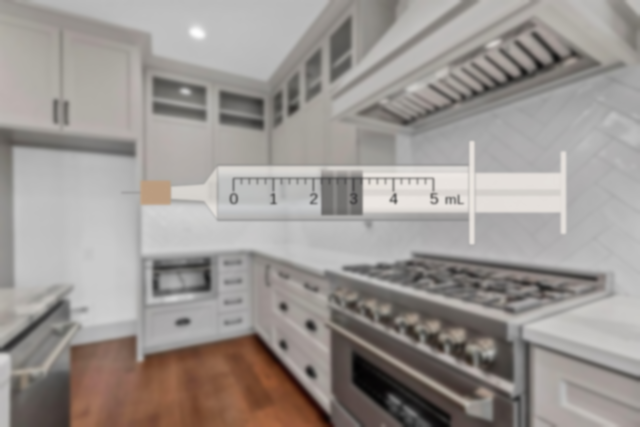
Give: 2.2 mL
